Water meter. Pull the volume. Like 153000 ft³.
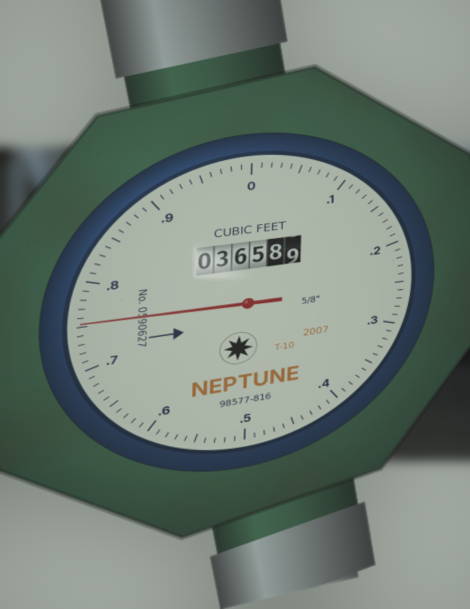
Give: 36588.75 ft³
